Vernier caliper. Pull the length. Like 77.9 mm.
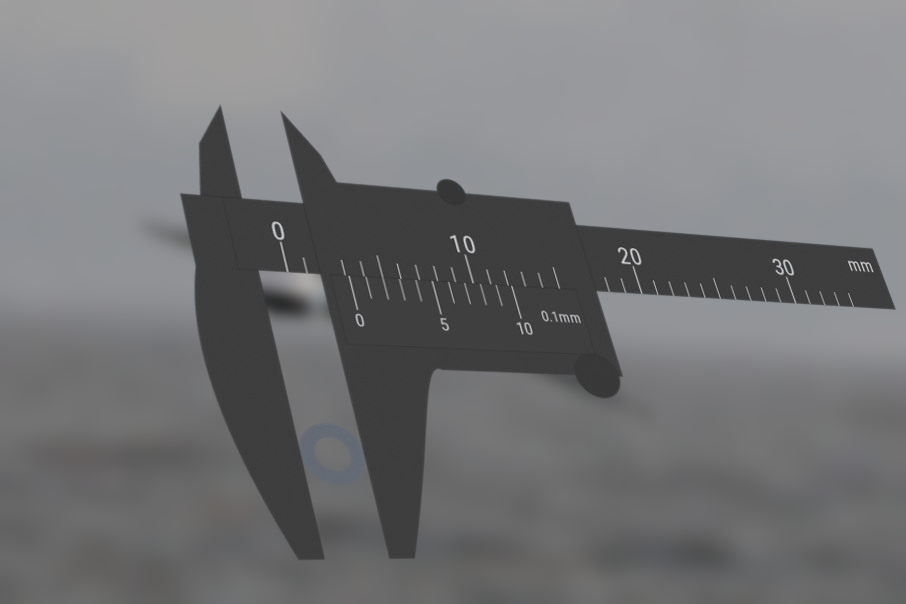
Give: 3.2 mm
